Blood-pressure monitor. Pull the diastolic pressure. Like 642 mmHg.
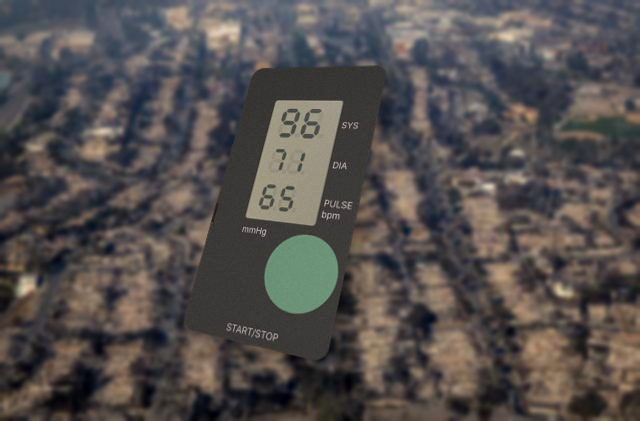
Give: 71 mmHg
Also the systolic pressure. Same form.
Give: 96 mmHg
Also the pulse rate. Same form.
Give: 65 bpm
